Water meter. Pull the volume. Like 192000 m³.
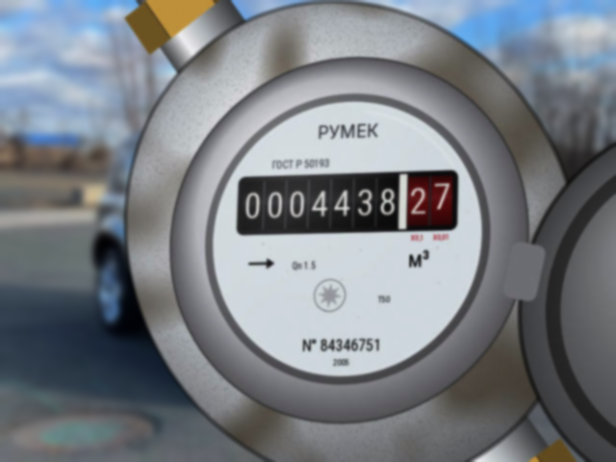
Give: 4438.27 m³
